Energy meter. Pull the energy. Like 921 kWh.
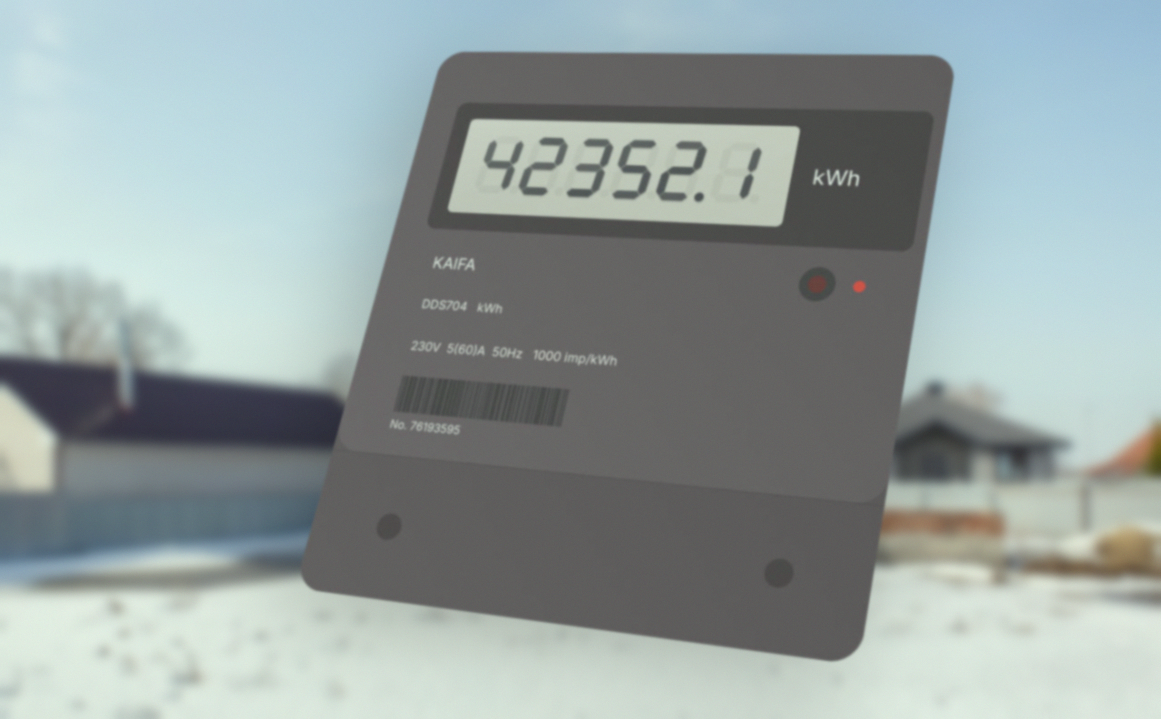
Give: 42352.1 kWh
